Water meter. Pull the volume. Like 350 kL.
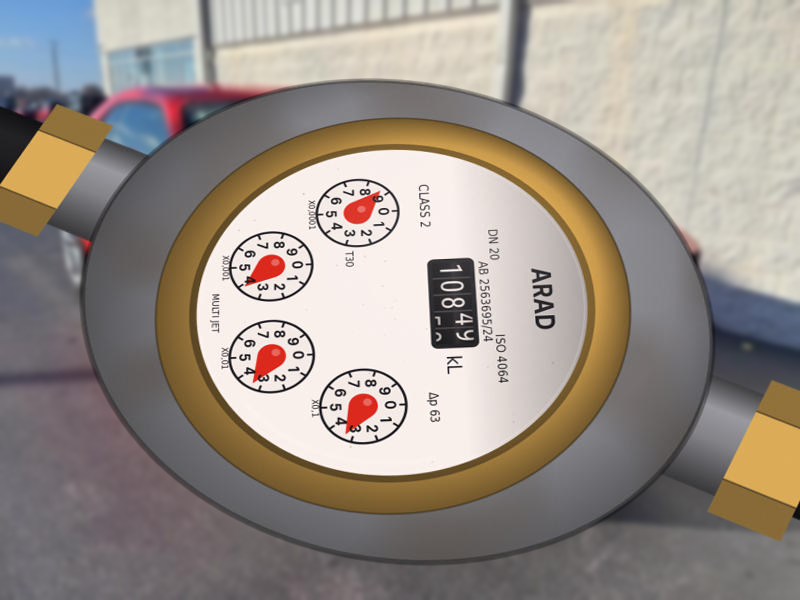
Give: 10849.3338 kL
